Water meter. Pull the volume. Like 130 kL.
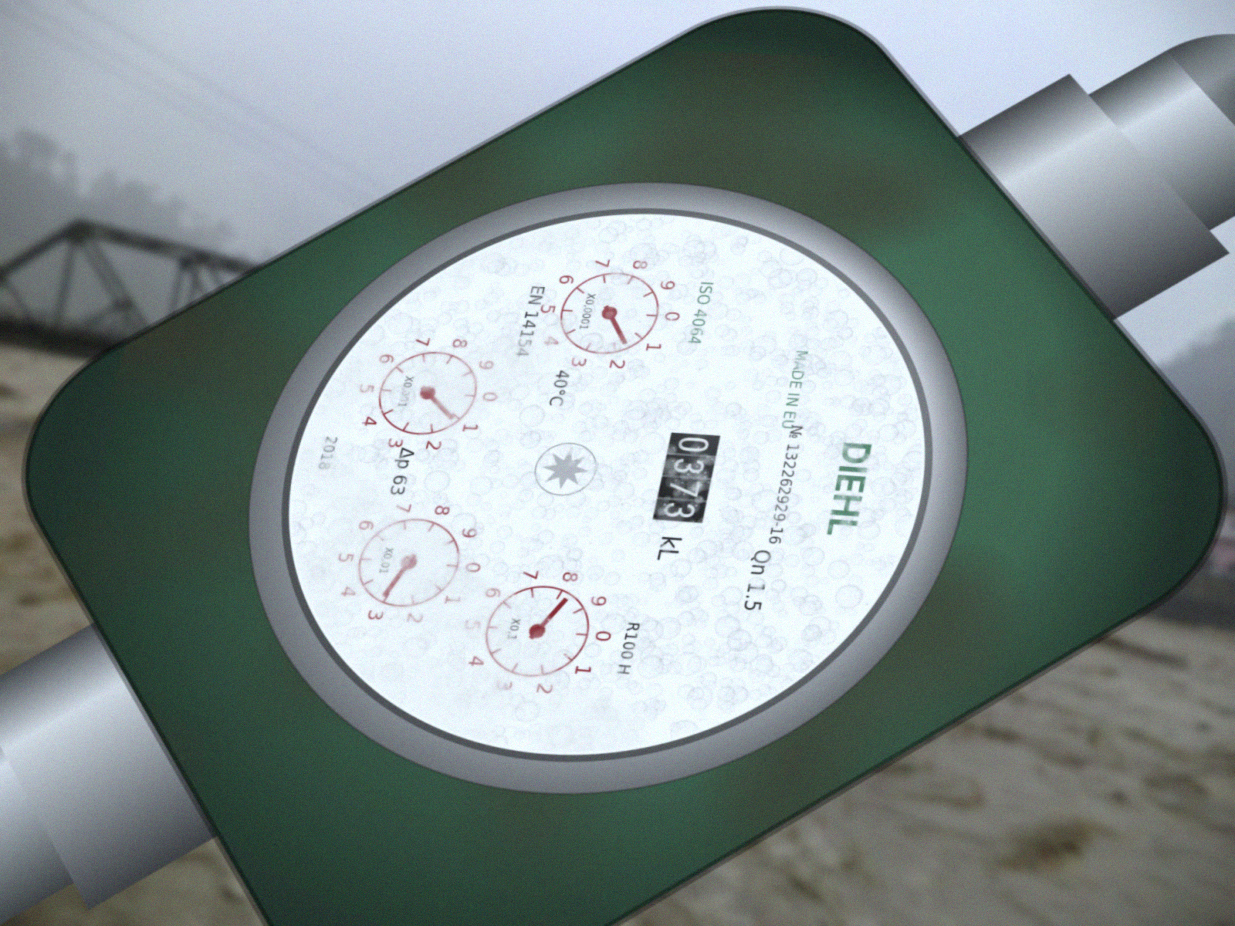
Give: 373.8311 kL
